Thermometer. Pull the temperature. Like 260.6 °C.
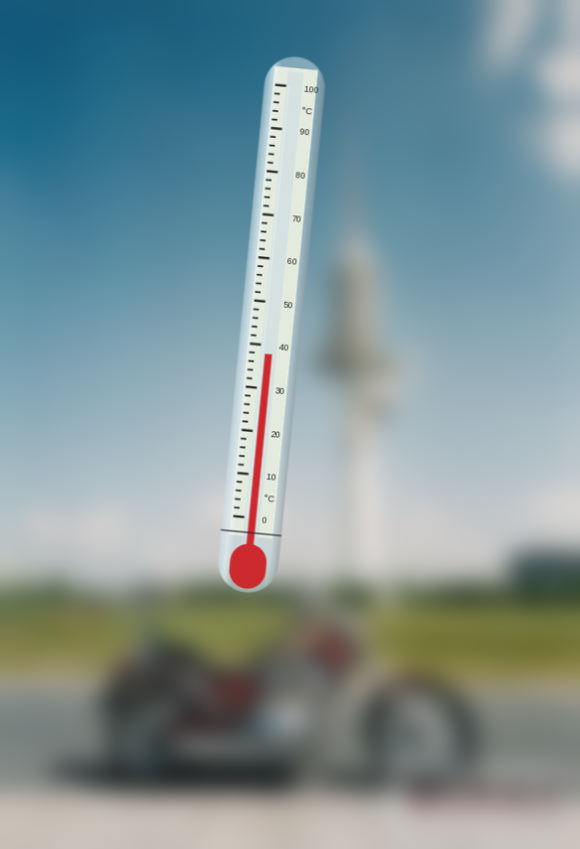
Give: 38 °C
